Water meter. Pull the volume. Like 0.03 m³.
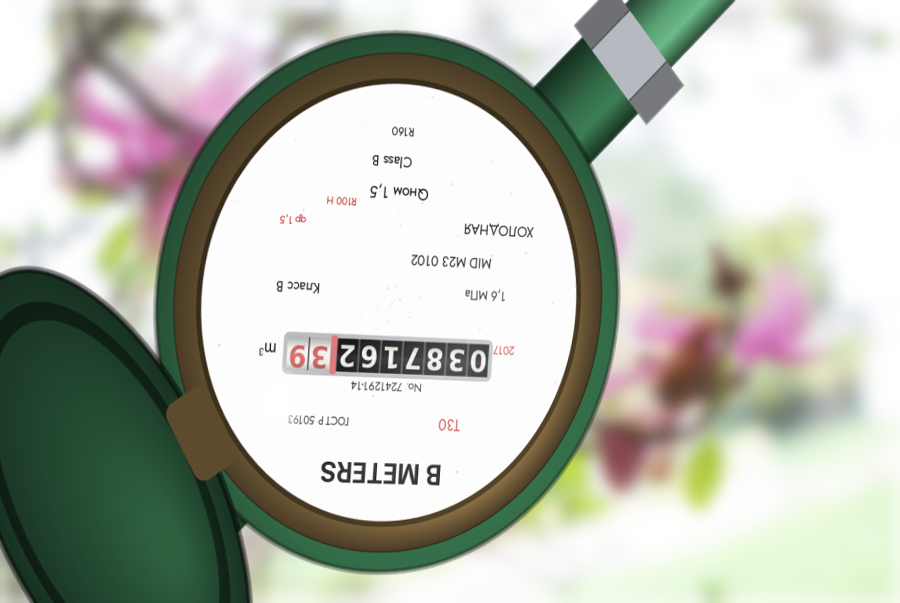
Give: 387162.39 m³
